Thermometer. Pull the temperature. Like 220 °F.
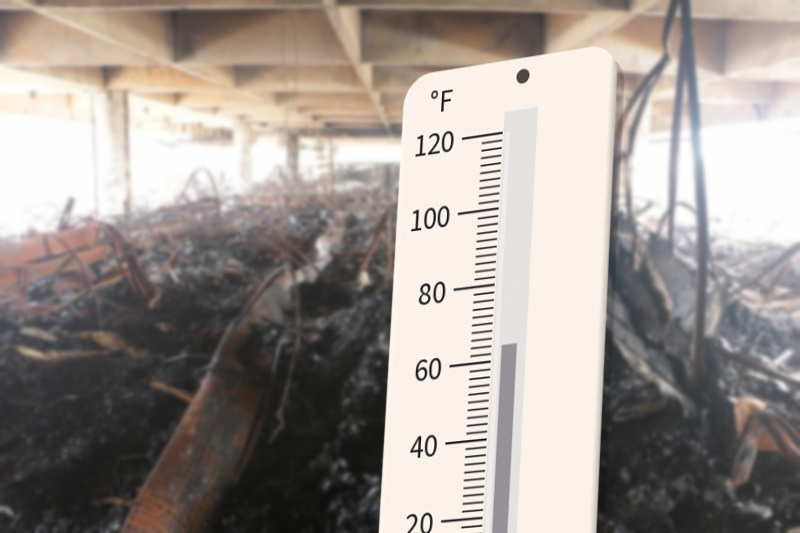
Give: 64 °F
